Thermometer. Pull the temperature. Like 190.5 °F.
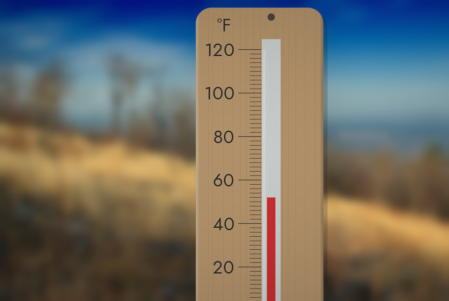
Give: 52 °F
